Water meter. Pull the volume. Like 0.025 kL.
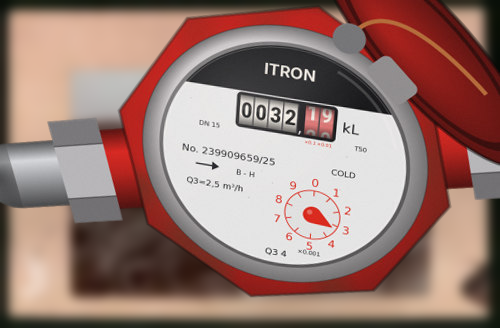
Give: 32.193 kL
